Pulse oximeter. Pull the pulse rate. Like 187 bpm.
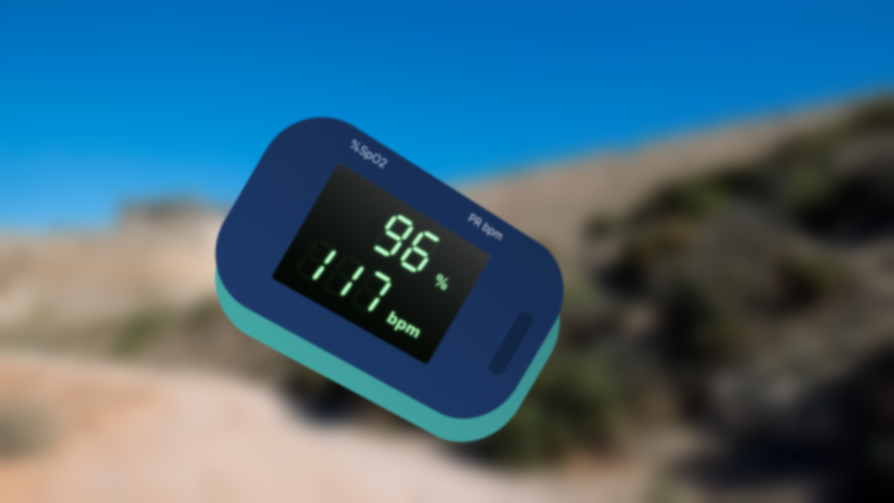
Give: 117 bpm
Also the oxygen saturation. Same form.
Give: 96 %
